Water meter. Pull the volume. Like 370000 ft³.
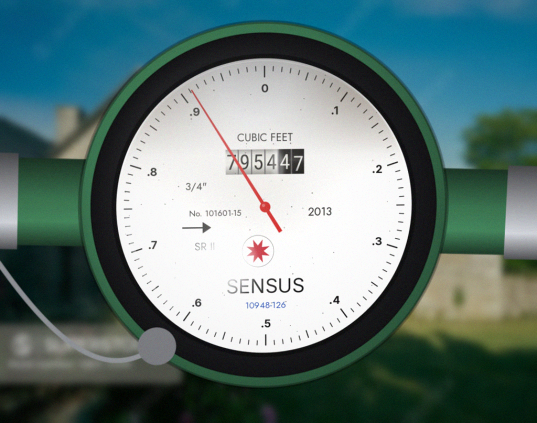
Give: 795446.91 ft³
